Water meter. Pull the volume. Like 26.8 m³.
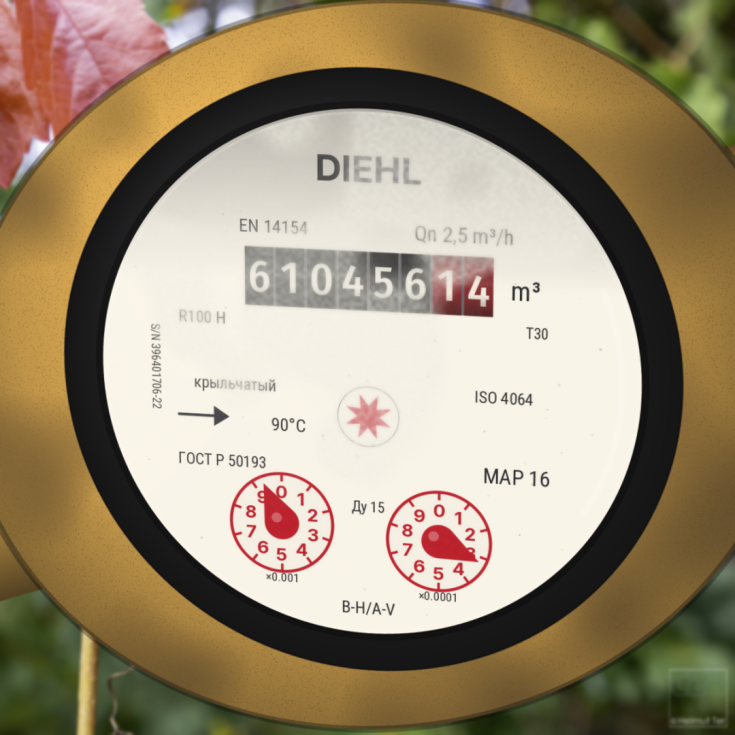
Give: 610456.1393 m³
